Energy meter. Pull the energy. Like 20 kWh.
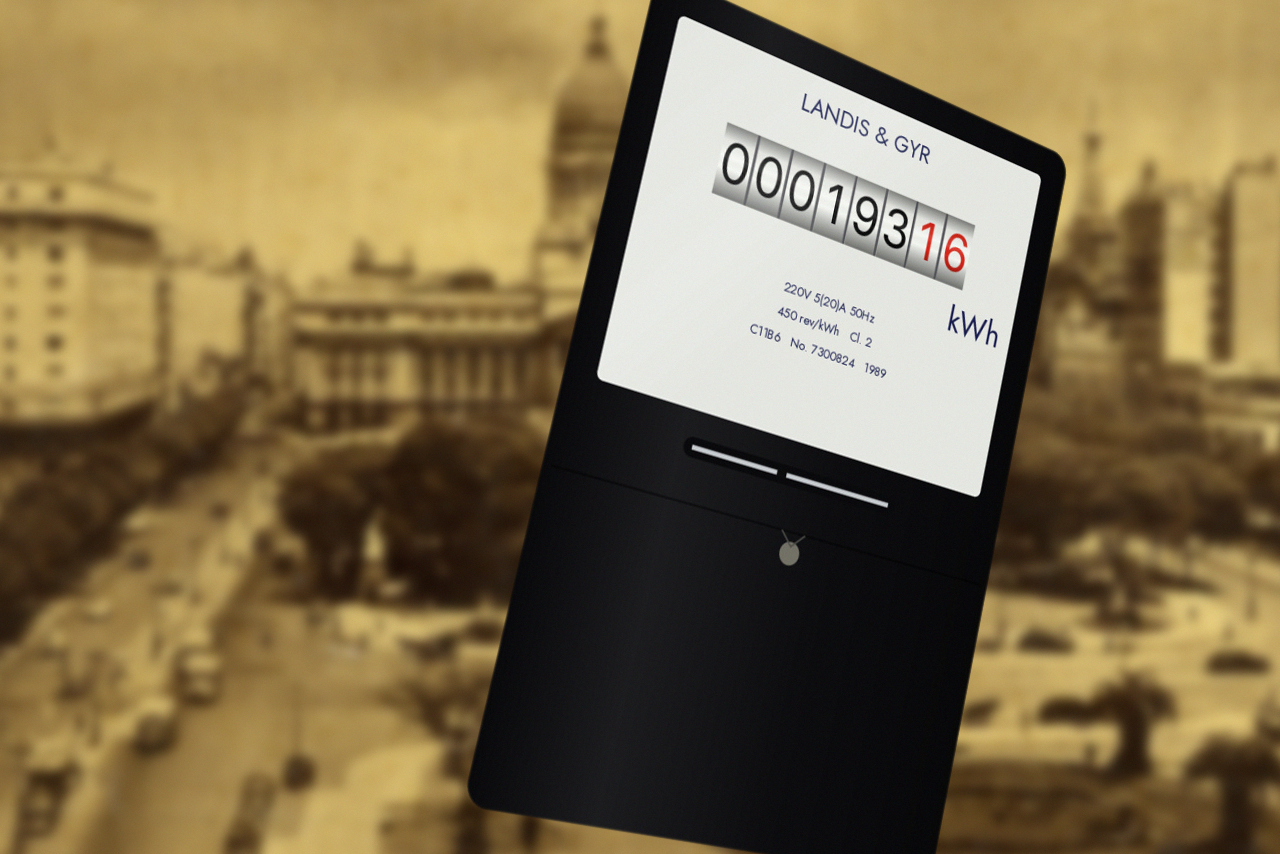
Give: 193.16 kWh
